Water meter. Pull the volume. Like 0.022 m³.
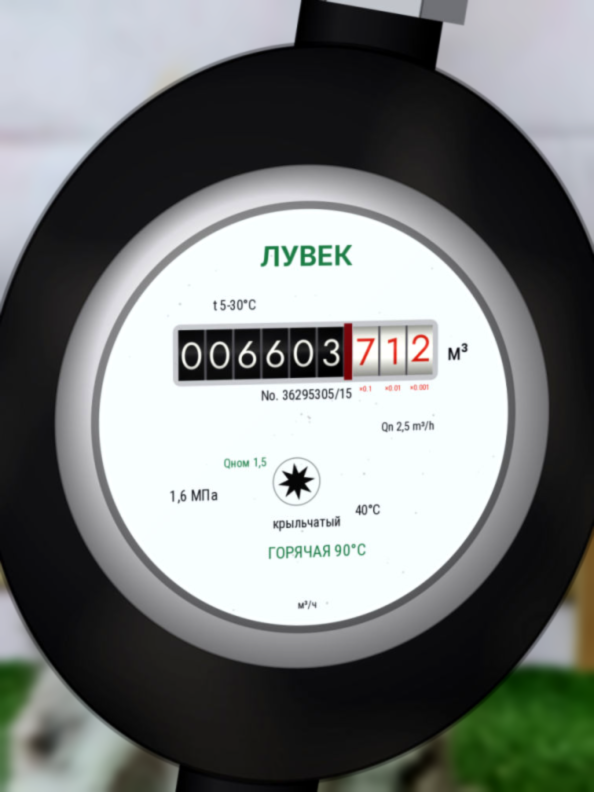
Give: 6603.712 m³
